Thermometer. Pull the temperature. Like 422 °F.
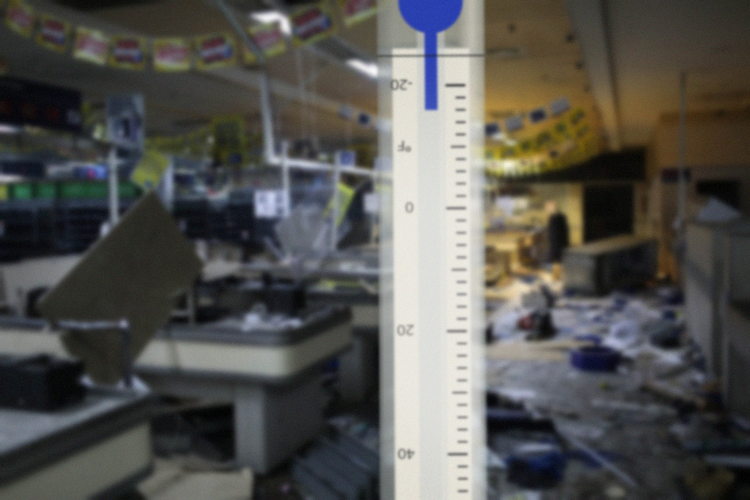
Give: -16 °F
